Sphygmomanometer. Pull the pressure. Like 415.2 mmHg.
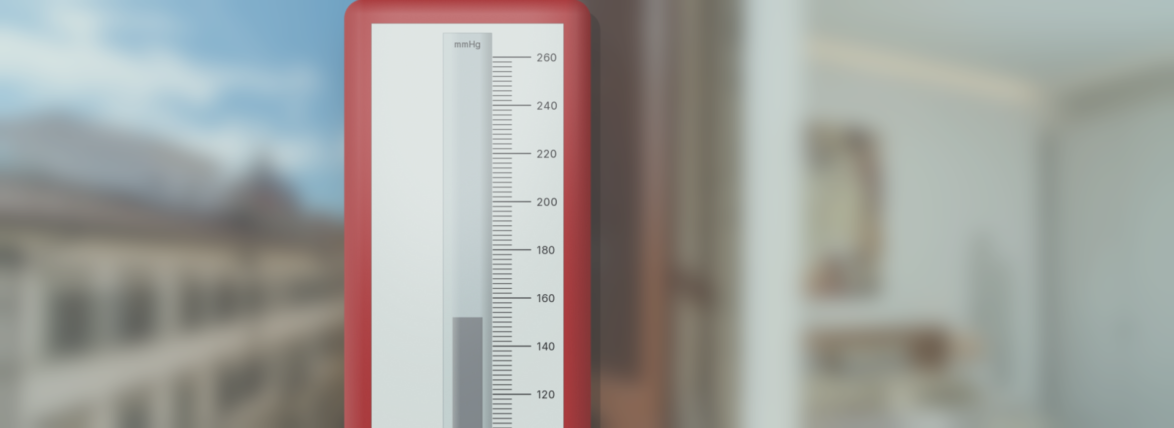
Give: 152 mmHg
